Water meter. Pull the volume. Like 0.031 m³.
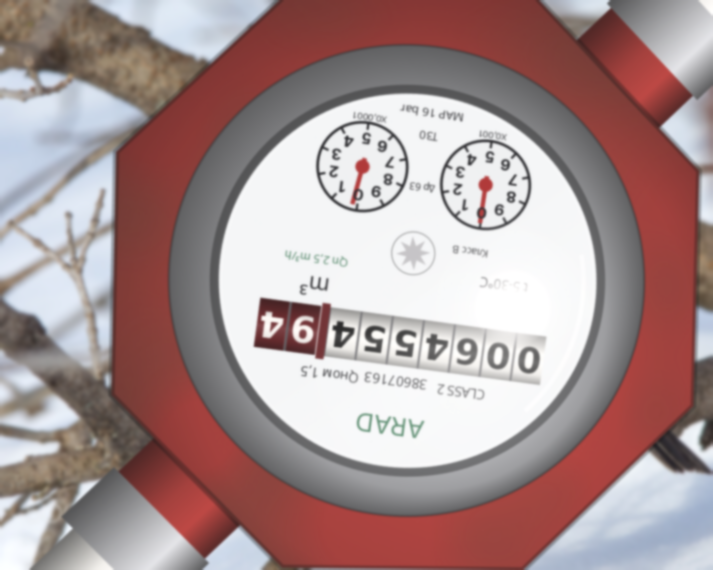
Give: 64554.9400 m³
